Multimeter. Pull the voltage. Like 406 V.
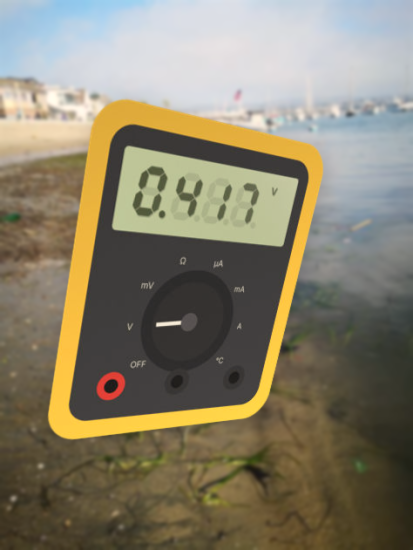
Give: 0.417 V
